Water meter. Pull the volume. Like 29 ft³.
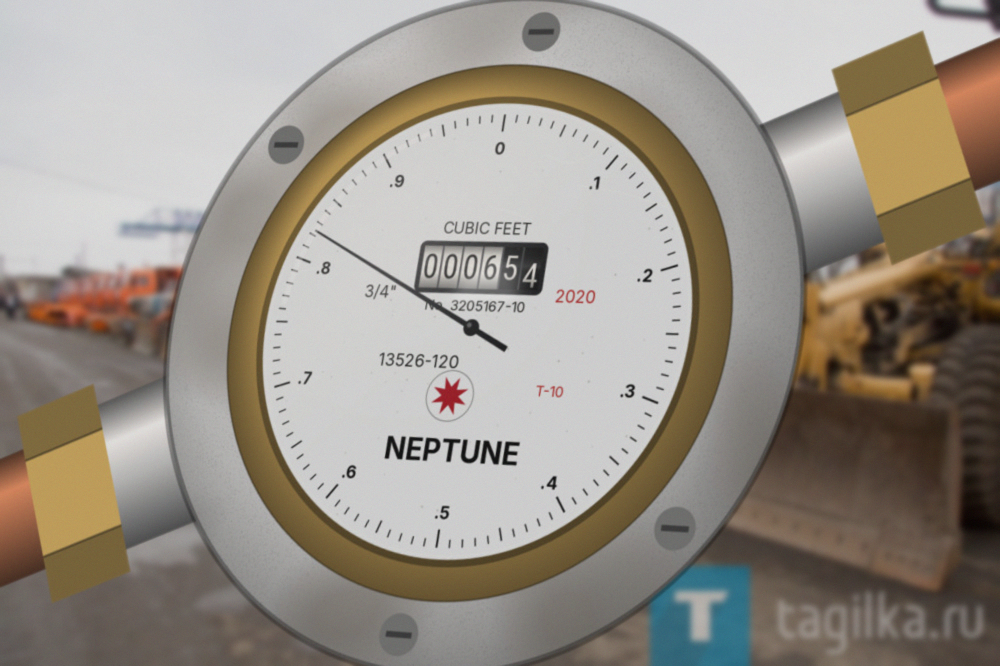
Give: 653.82 ft³
